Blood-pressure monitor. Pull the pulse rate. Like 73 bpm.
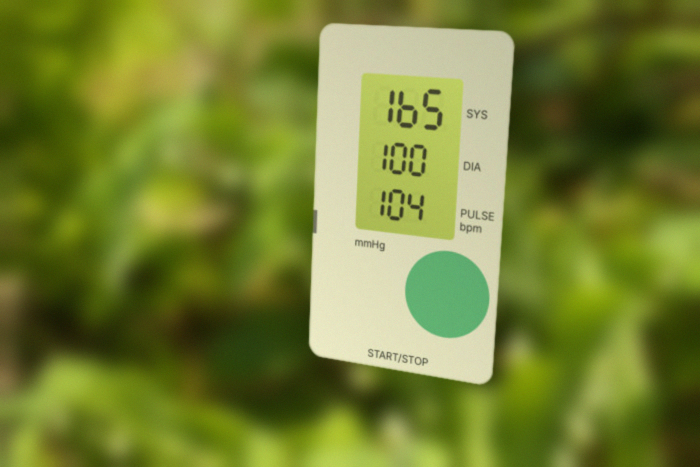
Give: 104 bpm
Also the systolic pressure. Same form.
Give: 165 mmHg
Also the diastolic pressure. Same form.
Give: 100 mmHg
